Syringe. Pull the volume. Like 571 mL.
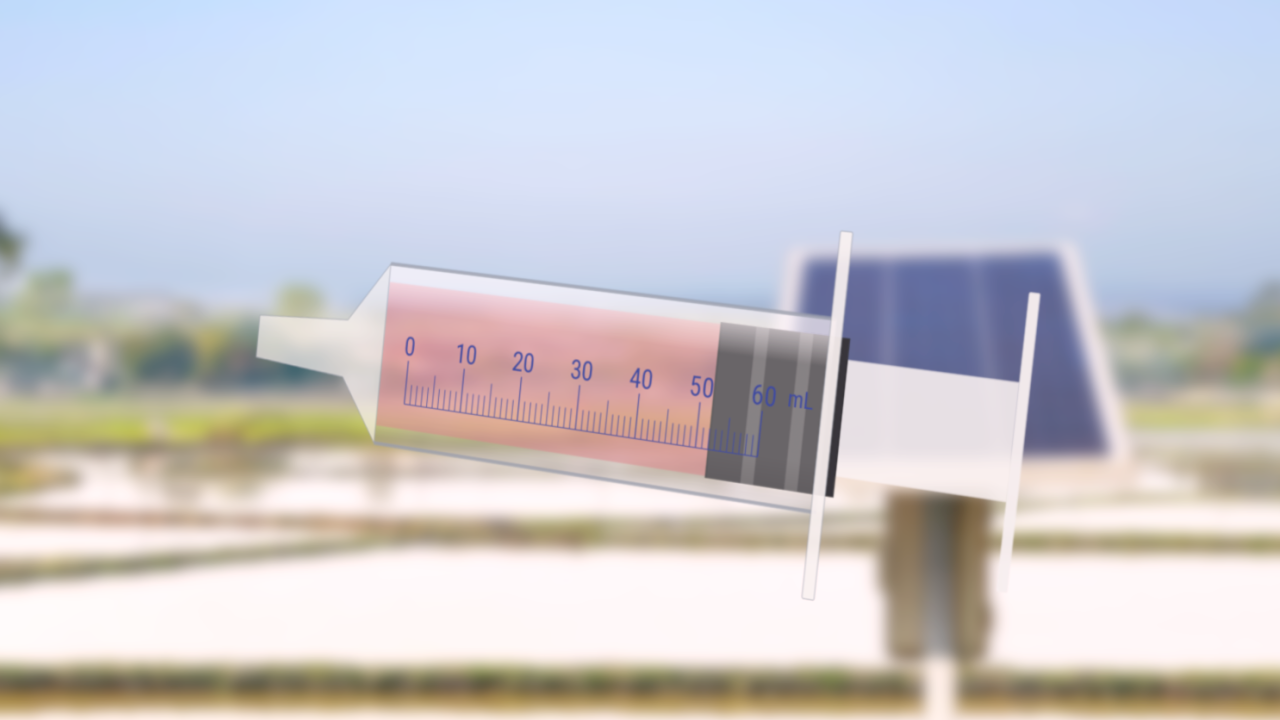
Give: 52 mL
